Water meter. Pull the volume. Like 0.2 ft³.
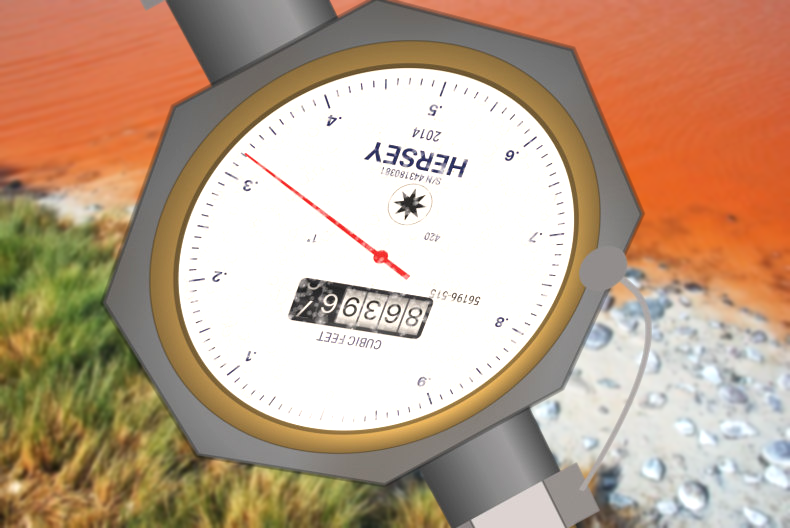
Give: 863967.32 ft³
